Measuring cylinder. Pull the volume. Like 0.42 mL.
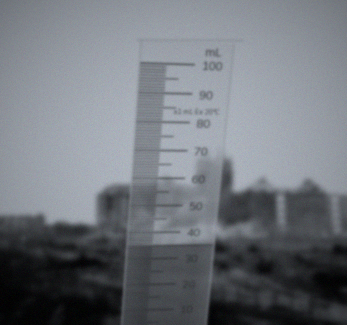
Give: 35 mL
